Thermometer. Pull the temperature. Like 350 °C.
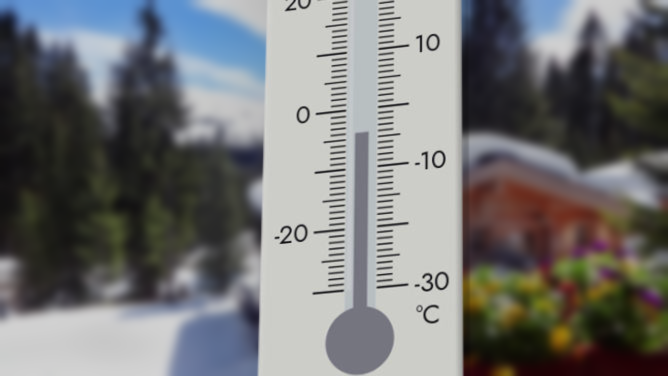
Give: -4 °C
